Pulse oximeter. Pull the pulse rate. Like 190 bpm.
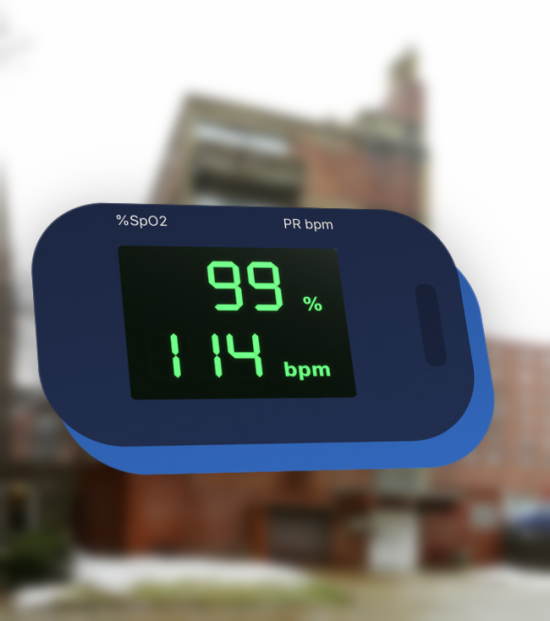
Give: 114 bpm
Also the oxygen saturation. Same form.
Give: 99 %
